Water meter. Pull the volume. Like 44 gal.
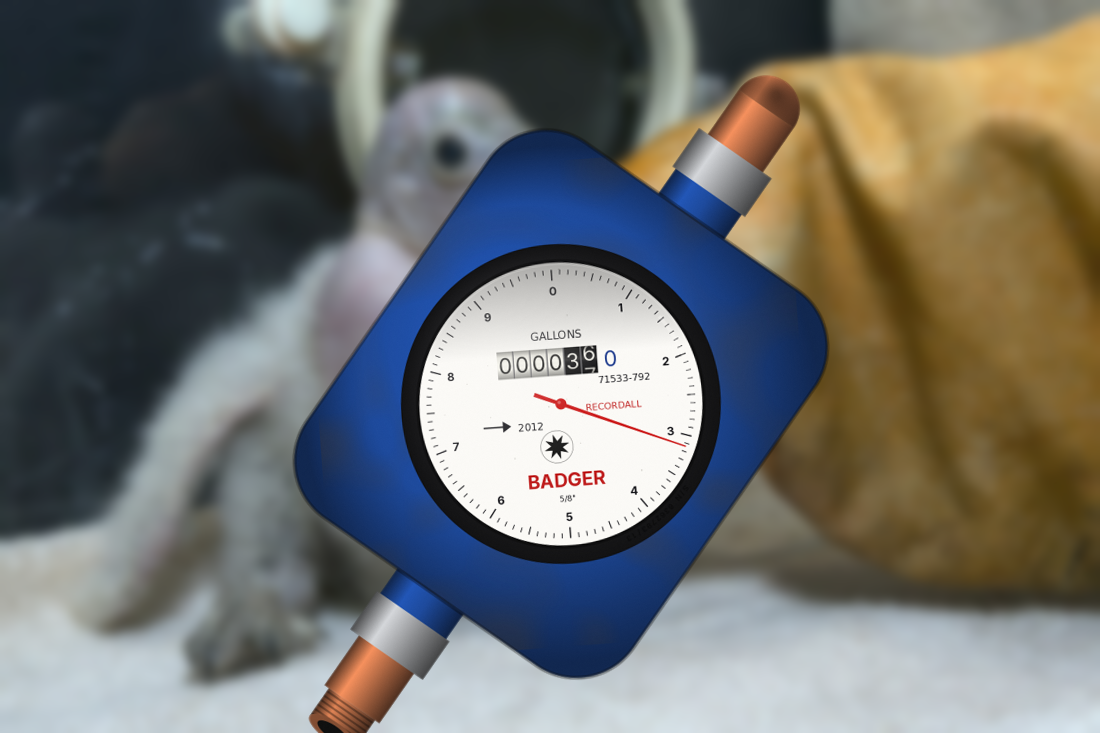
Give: 363.1 gal
